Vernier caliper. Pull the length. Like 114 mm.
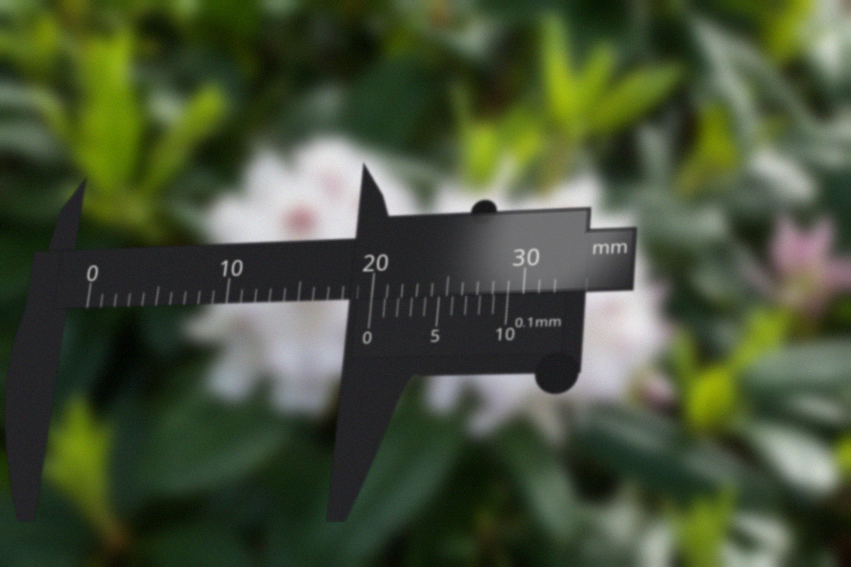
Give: 20.0 mm
